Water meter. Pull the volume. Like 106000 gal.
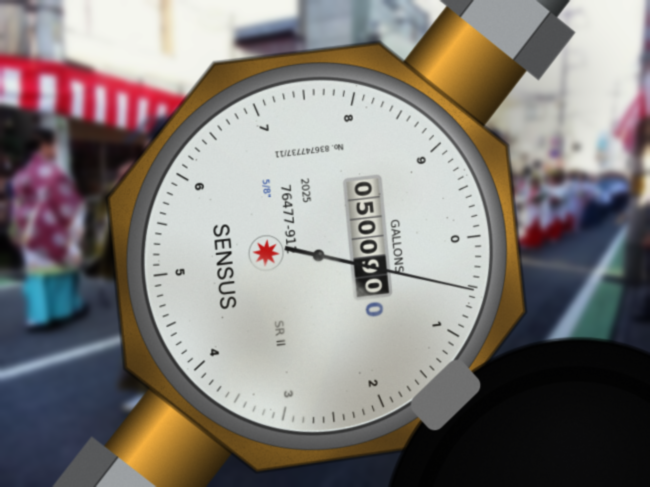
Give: 500900.5 gal
